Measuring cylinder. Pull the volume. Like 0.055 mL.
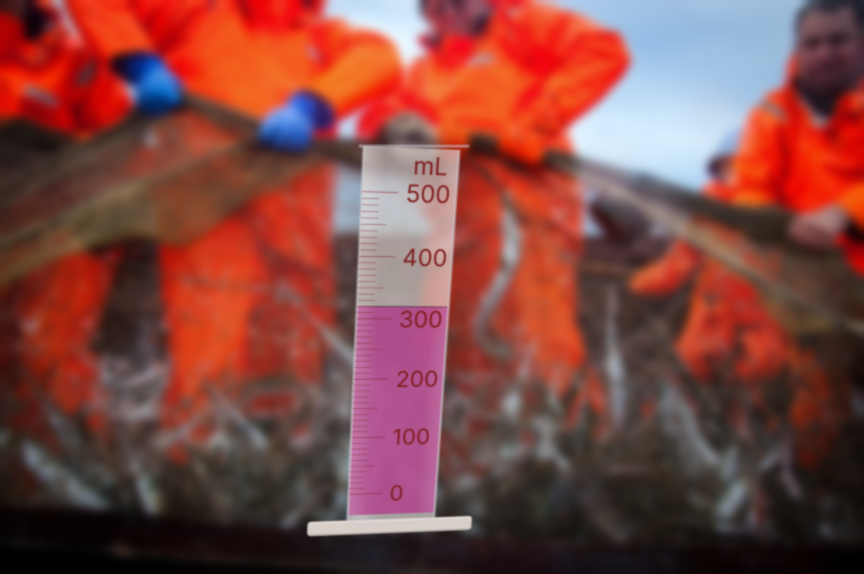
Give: 320 mL
